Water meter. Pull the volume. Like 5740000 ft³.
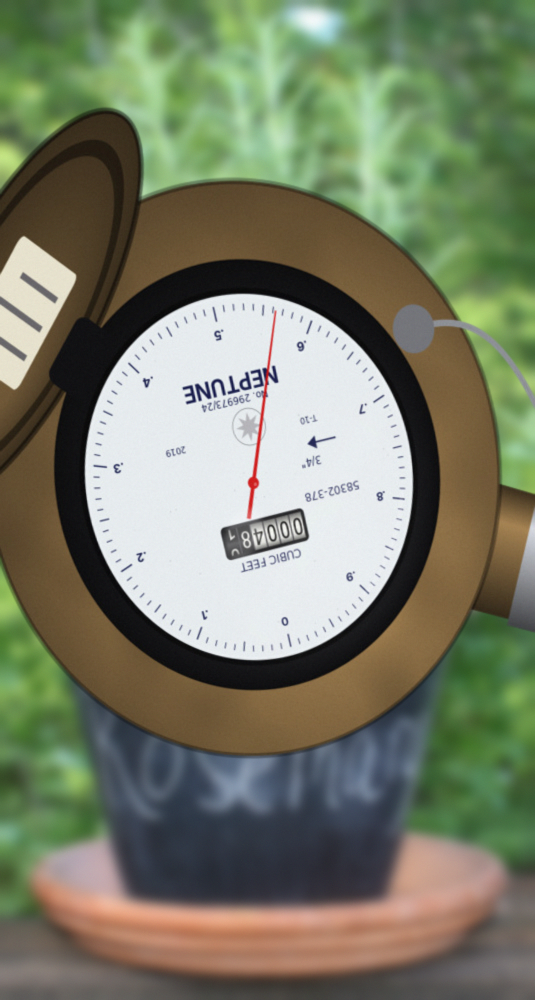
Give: 480.56 ft³
